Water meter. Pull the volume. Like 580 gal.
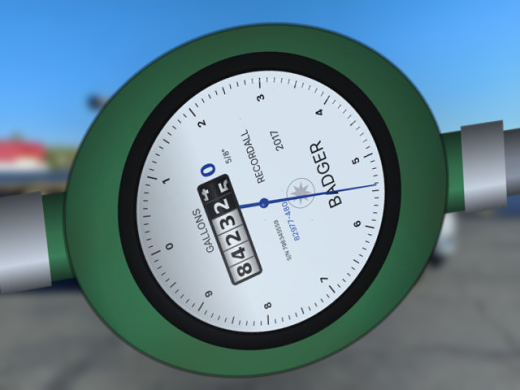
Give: 8423245.4 gal
